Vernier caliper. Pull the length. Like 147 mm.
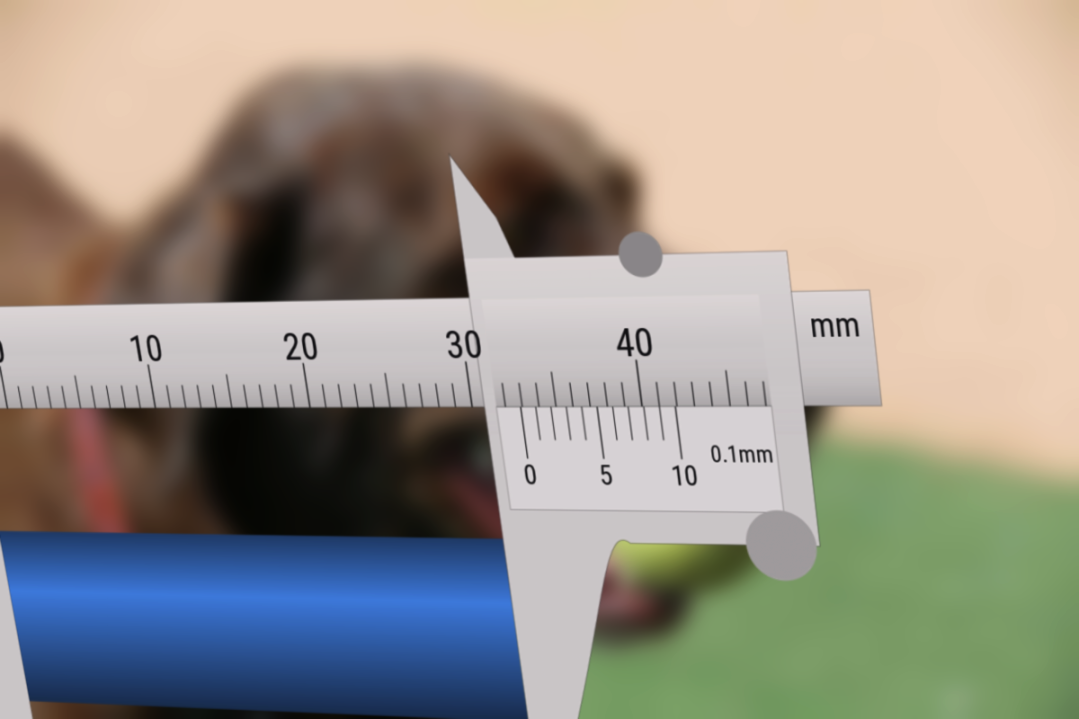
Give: 32.9 mm
